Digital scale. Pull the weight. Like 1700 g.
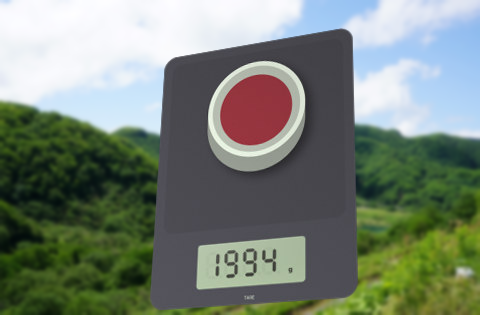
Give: 1994 g
